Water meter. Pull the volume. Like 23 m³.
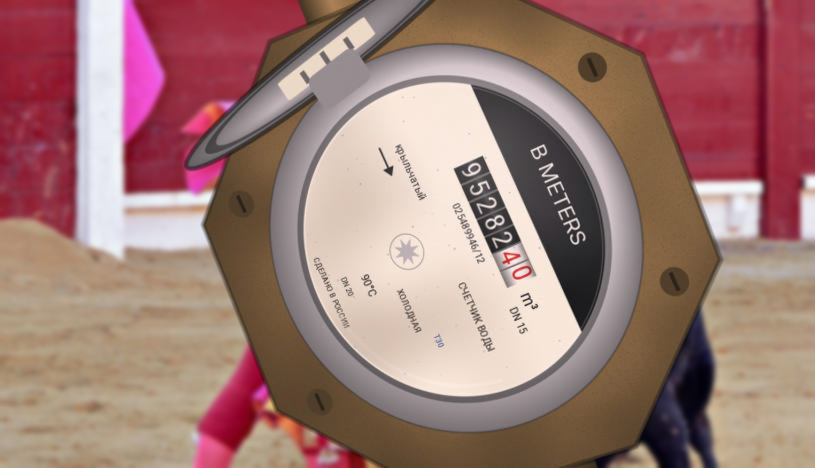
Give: 95282.40 m³
